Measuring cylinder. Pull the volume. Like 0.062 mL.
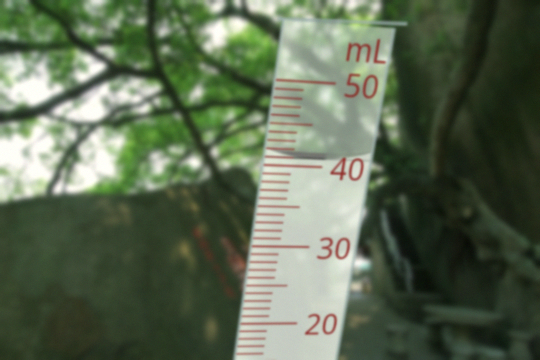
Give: 41 mL
